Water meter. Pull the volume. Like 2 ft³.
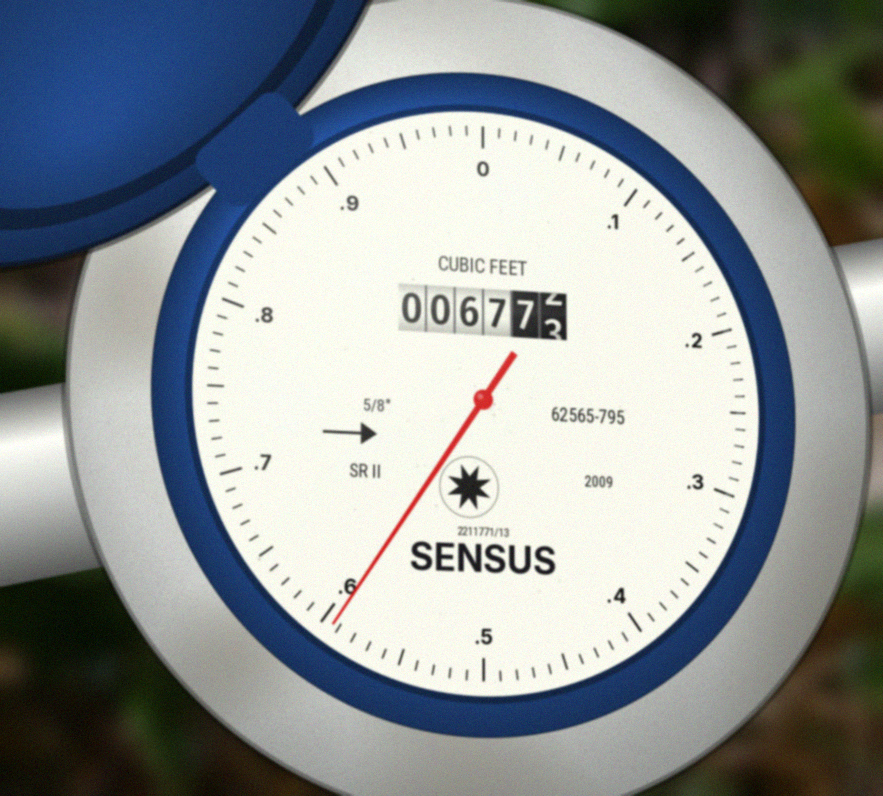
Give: 6772.59 ft³
